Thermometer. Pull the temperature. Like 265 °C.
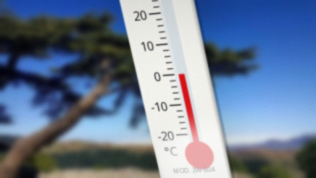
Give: 0 °C
